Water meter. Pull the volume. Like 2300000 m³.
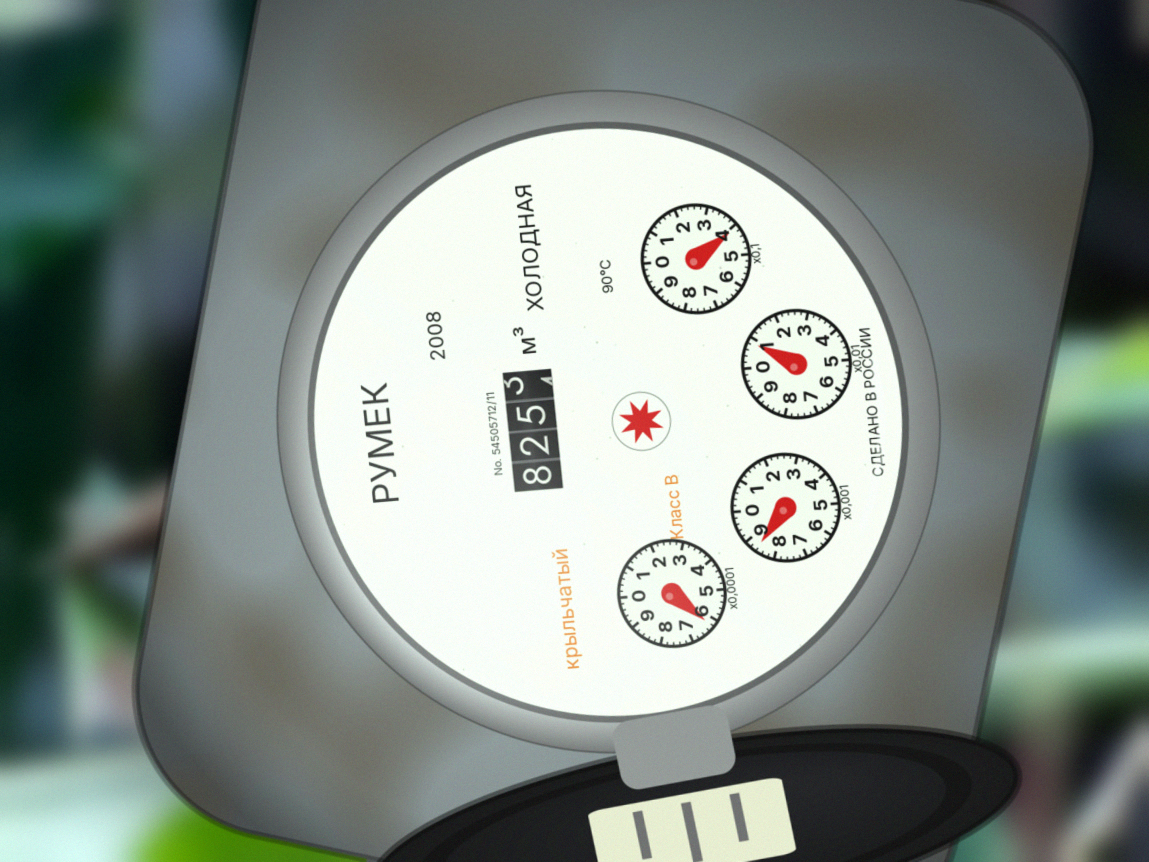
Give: 8253.4086 m³
